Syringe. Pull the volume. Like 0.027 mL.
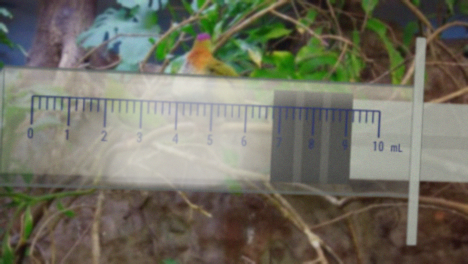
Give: 6.8 mL
